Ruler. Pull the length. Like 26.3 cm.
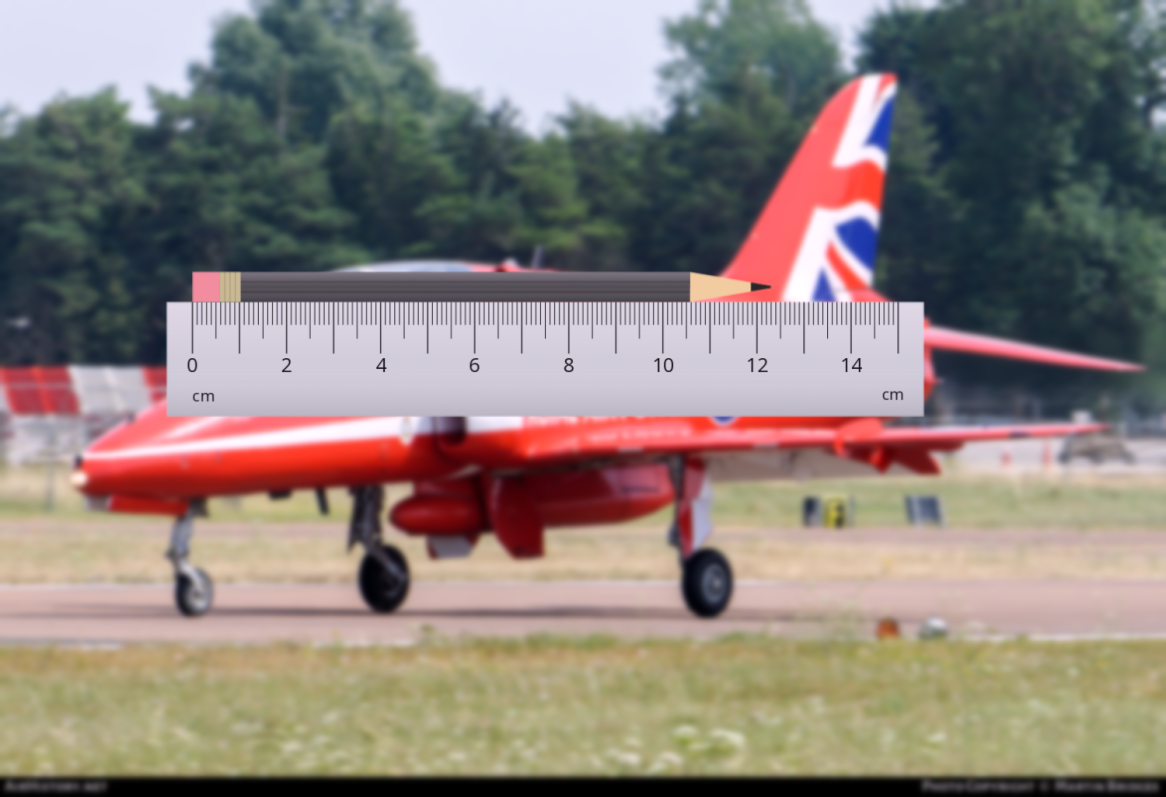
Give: 12.3 cm
